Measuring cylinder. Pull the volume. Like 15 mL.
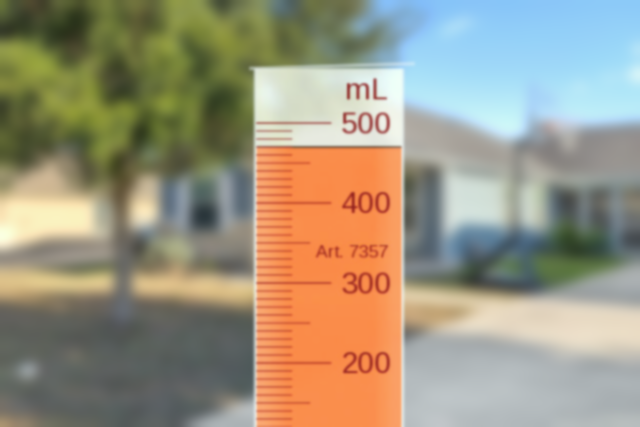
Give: 470 mL
